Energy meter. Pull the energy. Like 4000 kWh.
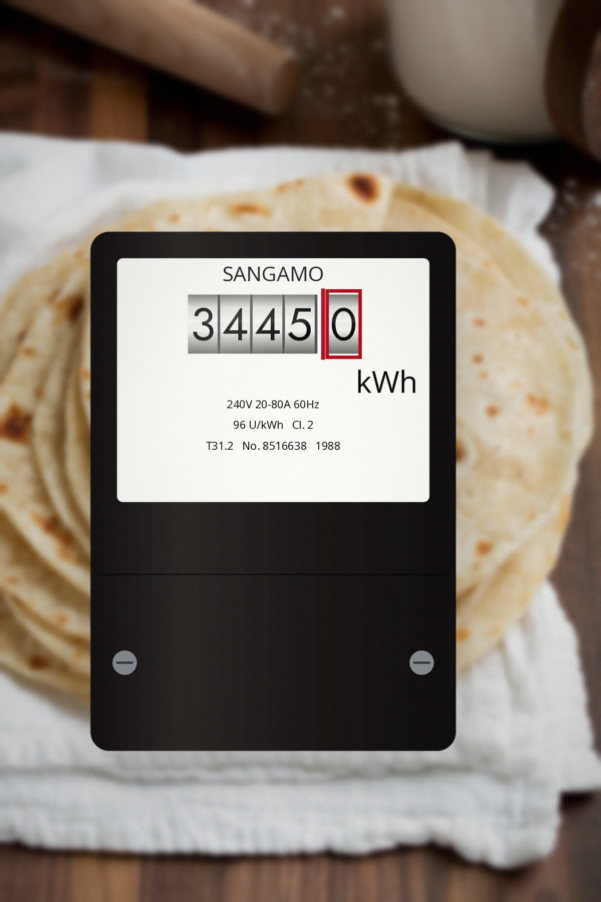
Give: 3445.0 kWh
